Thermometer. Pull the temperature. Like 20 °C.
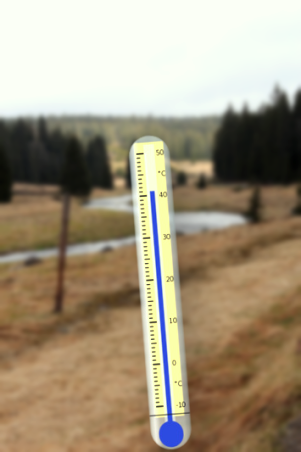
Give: 41 °C
